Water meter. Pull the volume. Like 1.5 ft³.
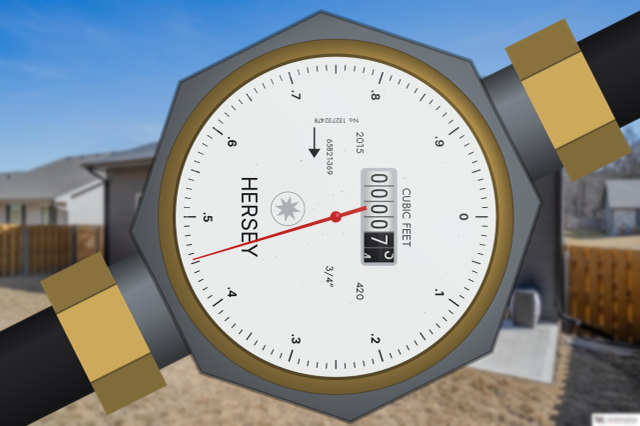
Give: 73.45 ft³
